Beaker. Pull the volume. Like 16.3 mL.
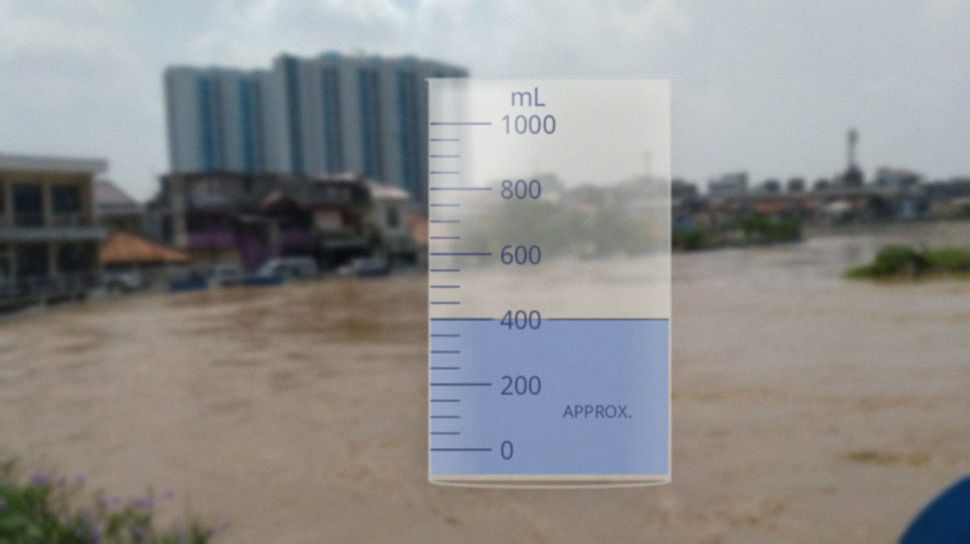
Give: 400 mL
